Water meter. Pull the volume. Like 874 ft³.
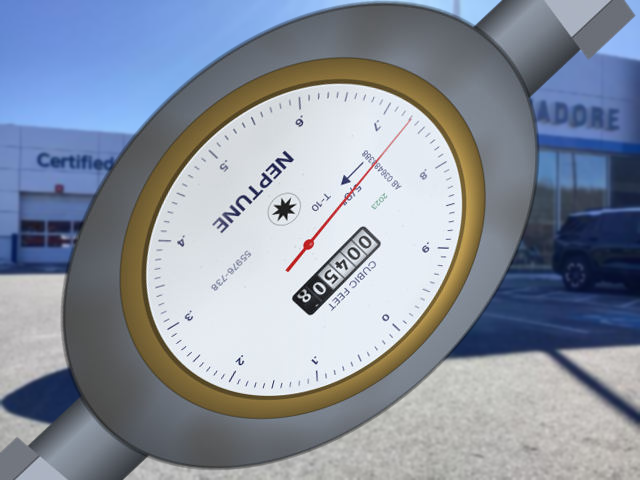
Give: 4507.73 ft³
